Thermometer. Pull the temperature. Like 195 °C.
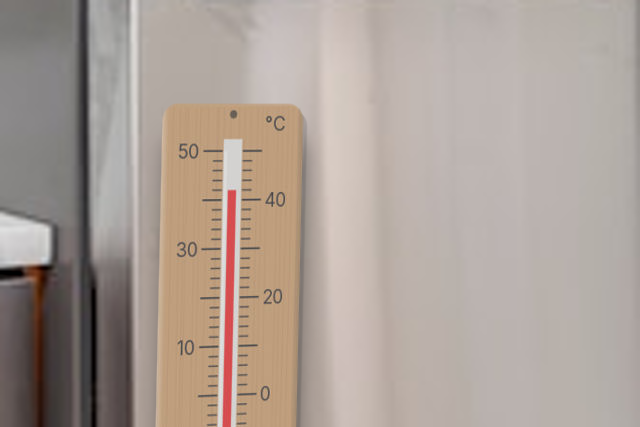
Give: 42 °C
